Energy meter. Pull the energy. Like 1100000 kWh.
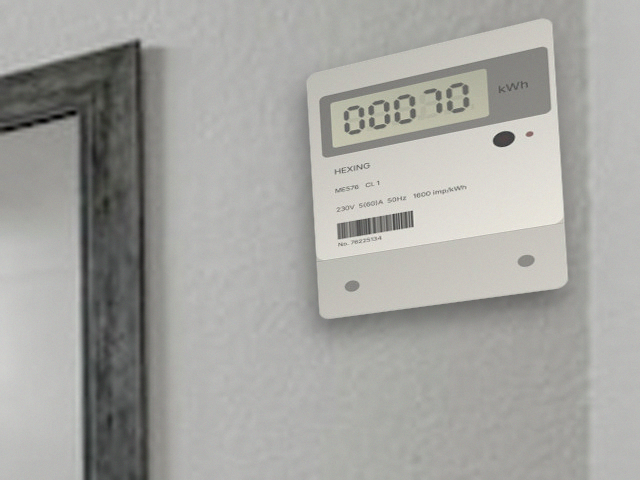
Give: 70 kWh
